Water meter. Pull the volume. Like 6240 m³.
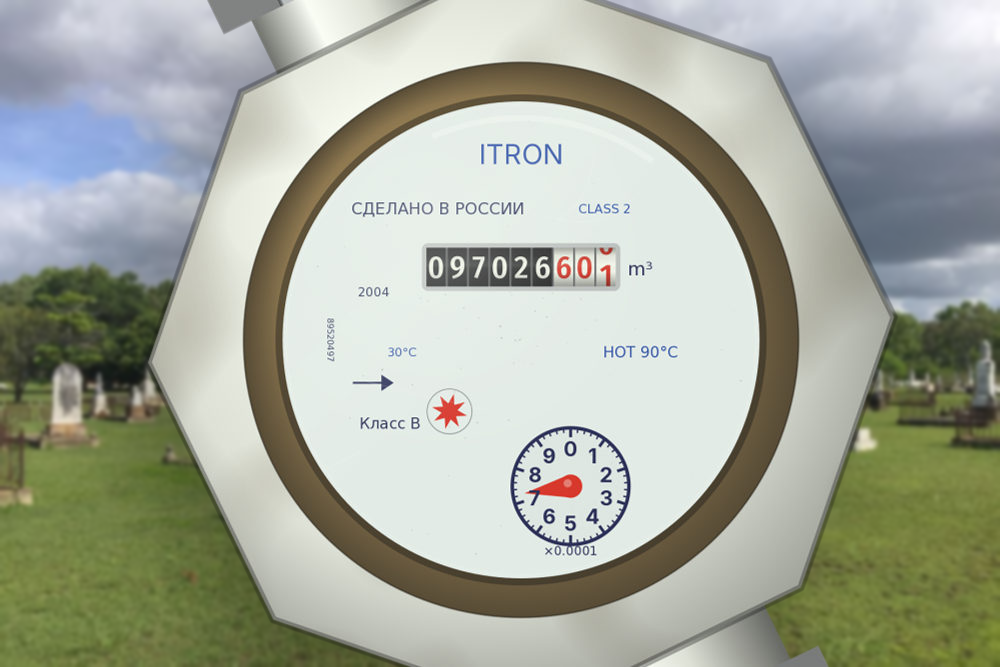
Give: 97026.6007 m³
